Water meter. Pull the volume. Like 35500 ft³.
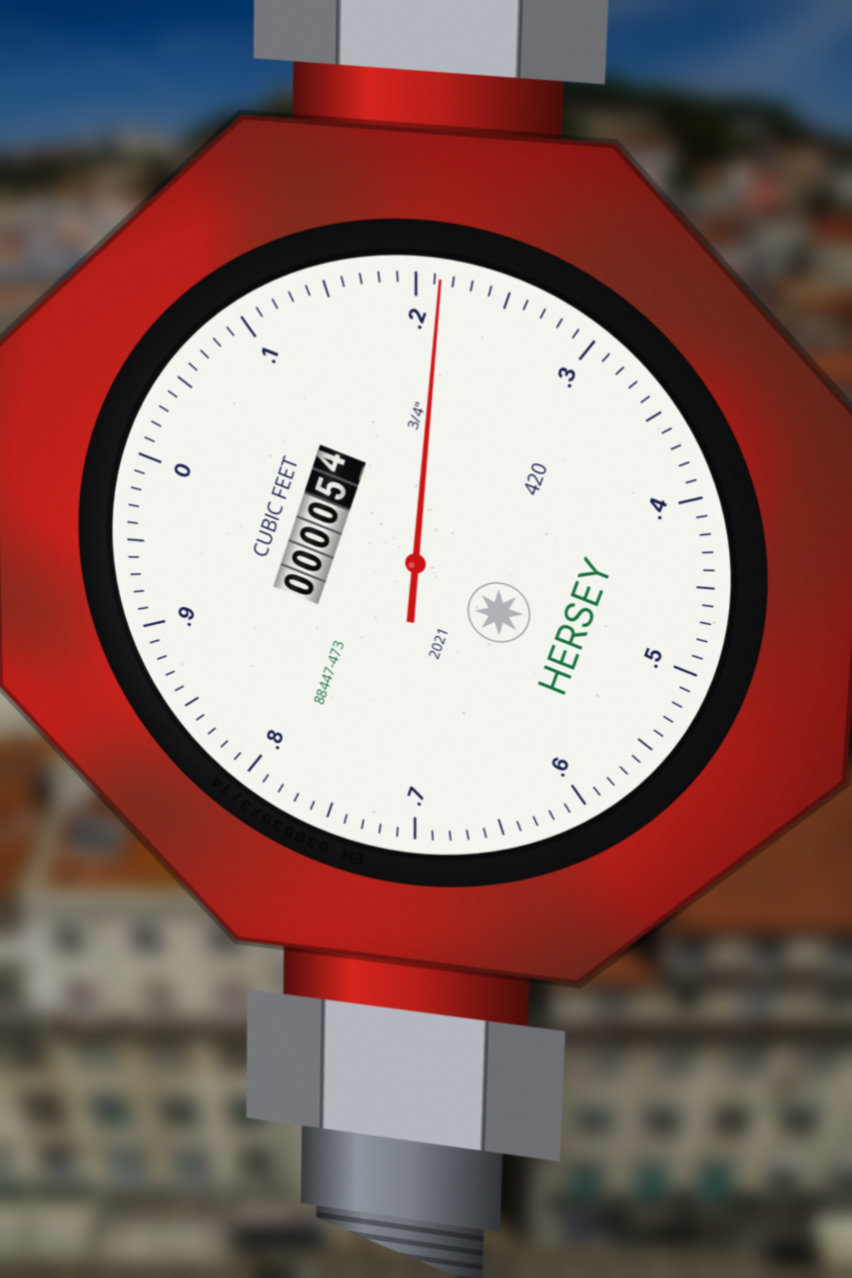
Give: 54.21 ft³
